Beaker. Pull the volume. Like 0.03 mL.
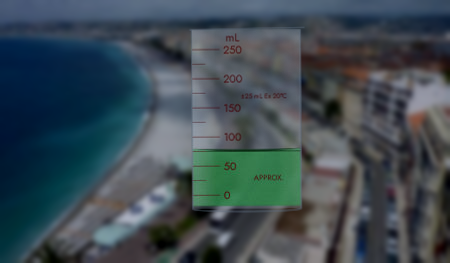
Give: 75 mL
